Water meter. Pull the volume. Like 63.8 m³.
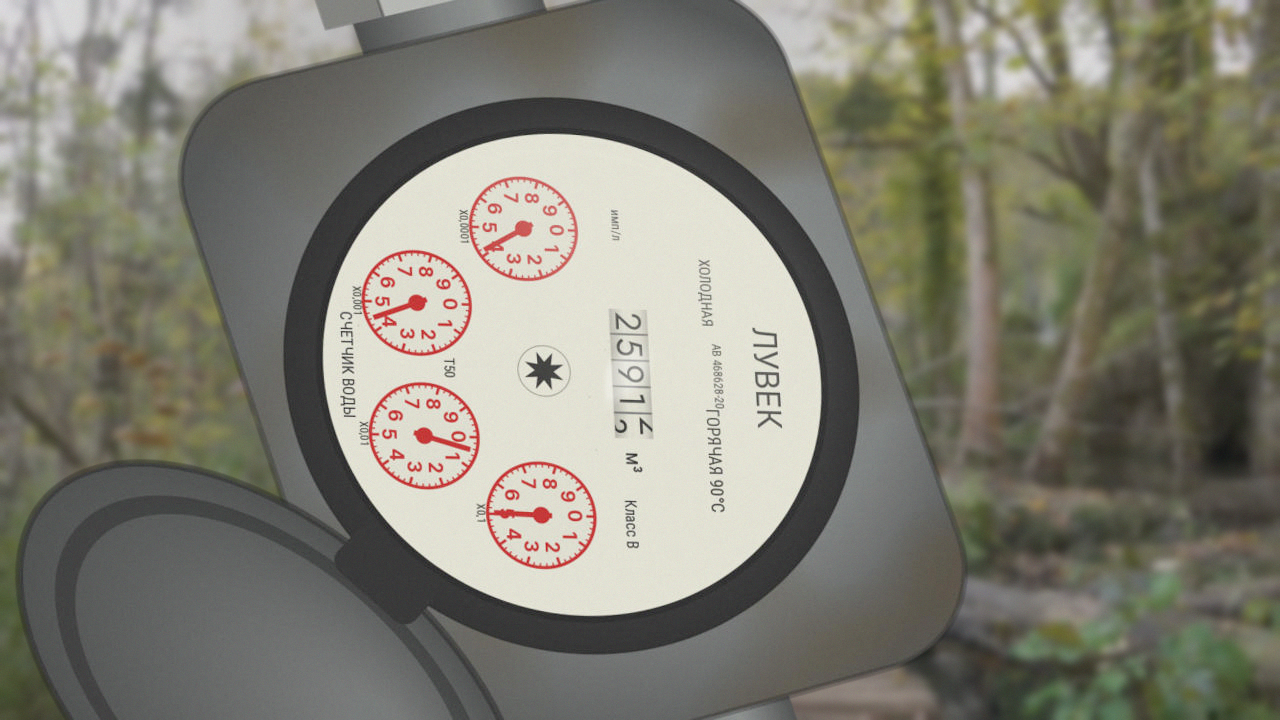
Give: 25912.5044 m³
